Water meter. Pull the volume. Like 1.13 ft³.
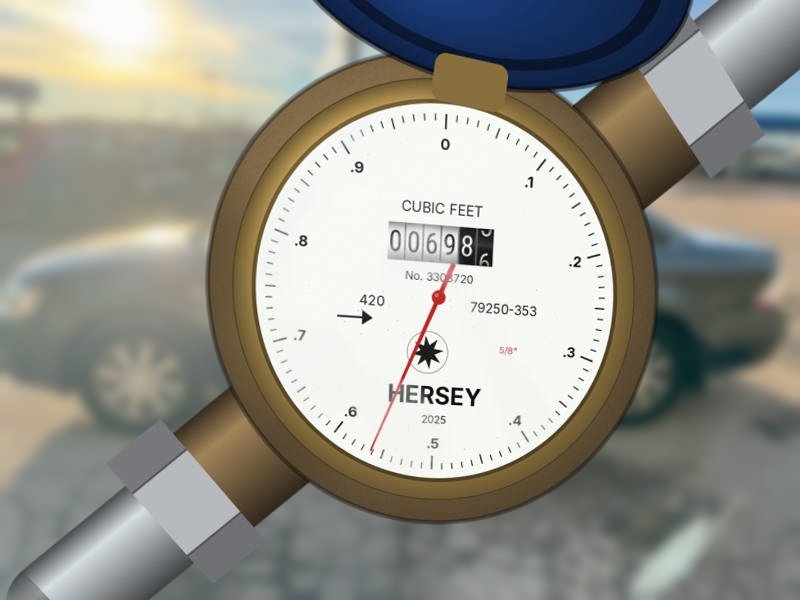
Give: 6985.56 ft³
